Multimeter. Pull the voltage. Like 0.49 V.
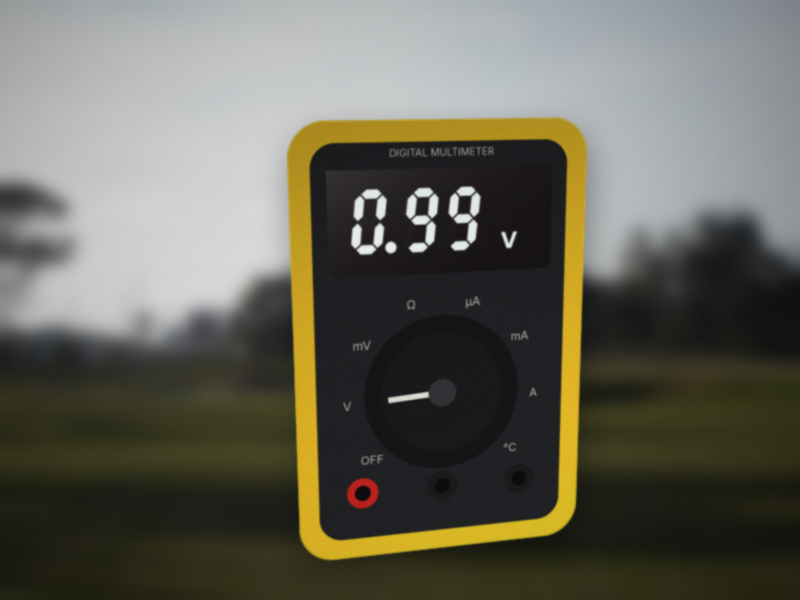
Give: 0.99 V
